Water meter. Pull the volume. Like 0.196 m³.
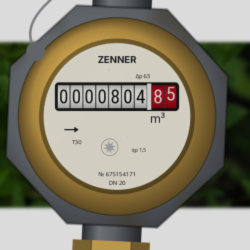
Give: 804.85 m³
